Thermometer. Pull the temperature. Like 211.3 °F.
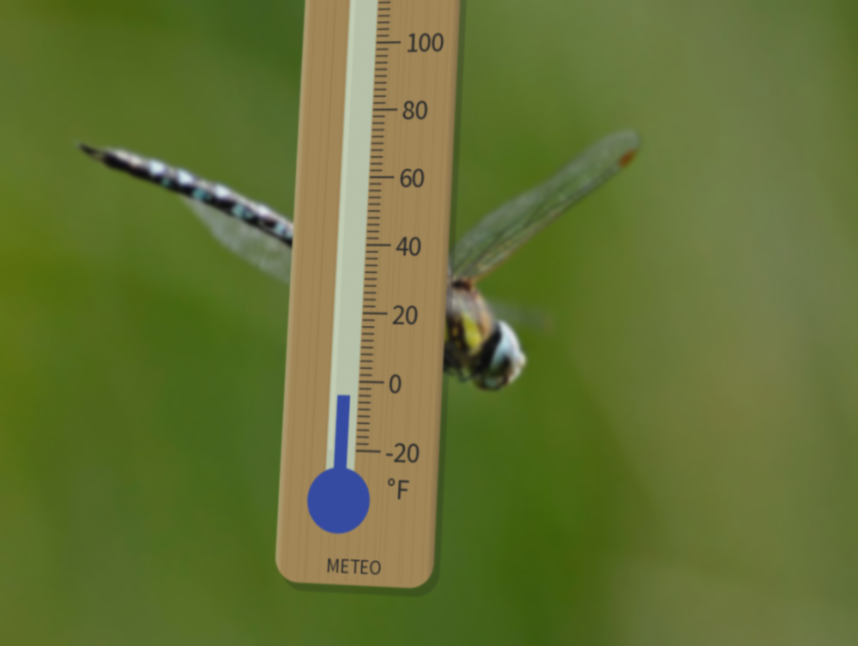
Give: -4 °F
